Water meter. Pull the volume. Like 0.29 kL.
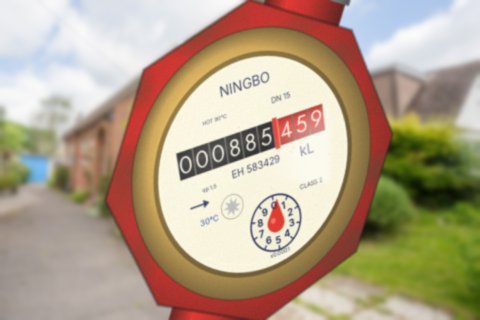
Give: 885.4590 kL
